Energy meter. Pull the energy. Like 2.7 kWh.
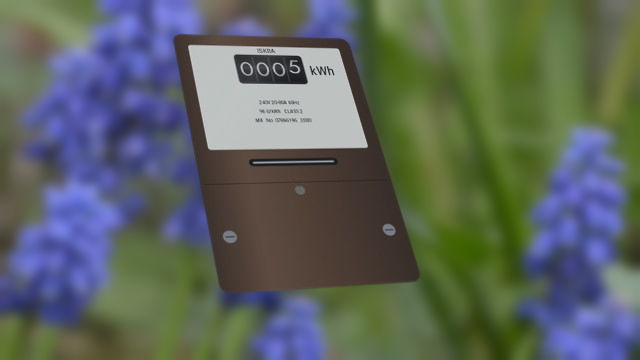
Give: 5 kWh
